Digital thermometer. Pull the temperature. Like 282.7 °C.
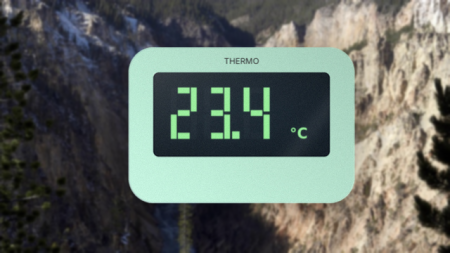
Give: 23.4 °C
